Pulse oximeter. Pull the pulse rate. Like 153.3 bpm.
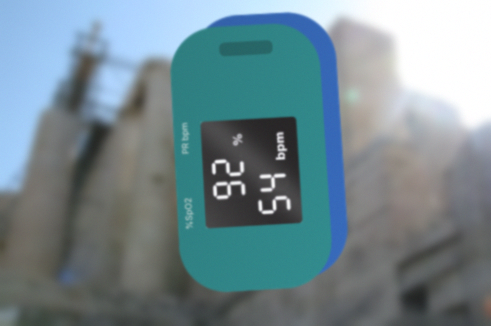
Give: 54 bpm
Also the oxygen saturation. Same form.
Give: 92 %
